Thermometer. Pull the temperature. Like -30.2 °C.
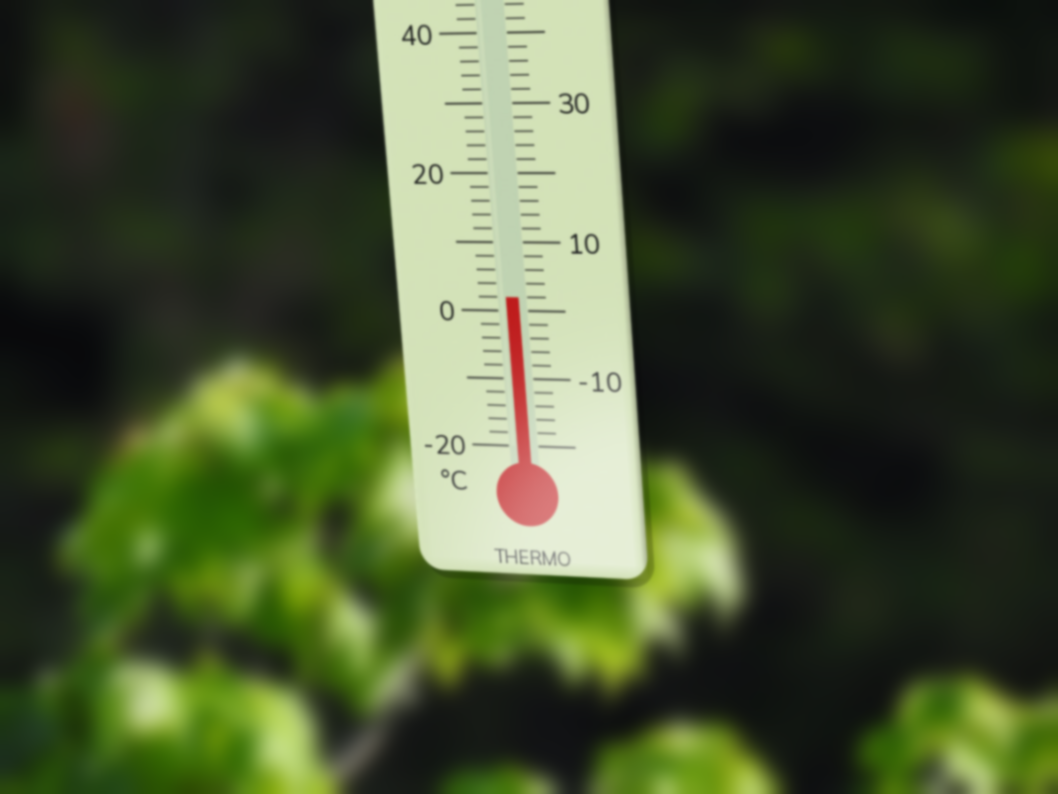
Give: 2 °C
